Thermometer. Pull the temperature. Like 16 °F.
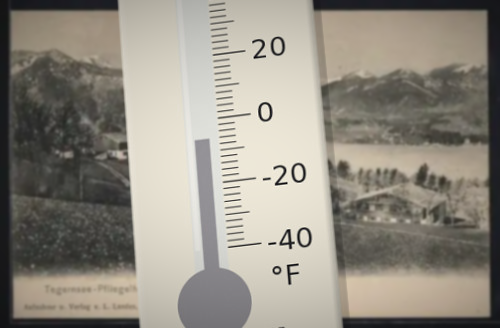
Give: -6 °F
